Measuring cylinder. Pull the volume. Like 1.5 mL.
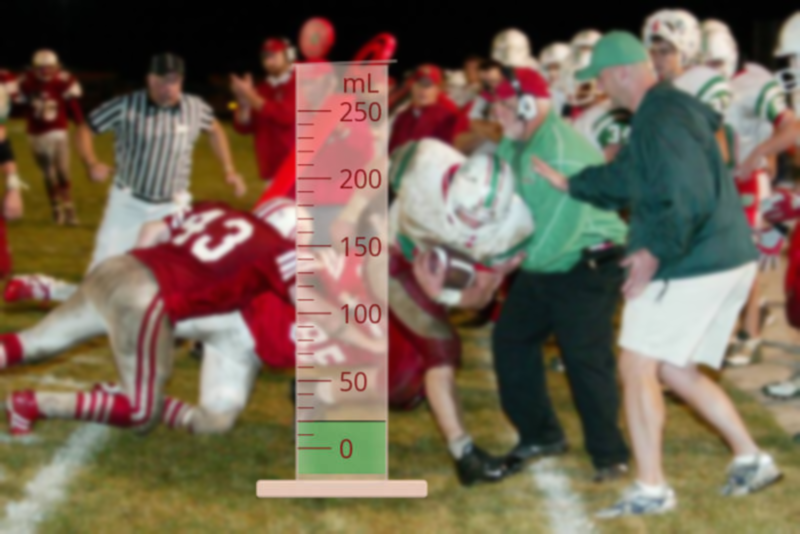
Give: 20 mL
